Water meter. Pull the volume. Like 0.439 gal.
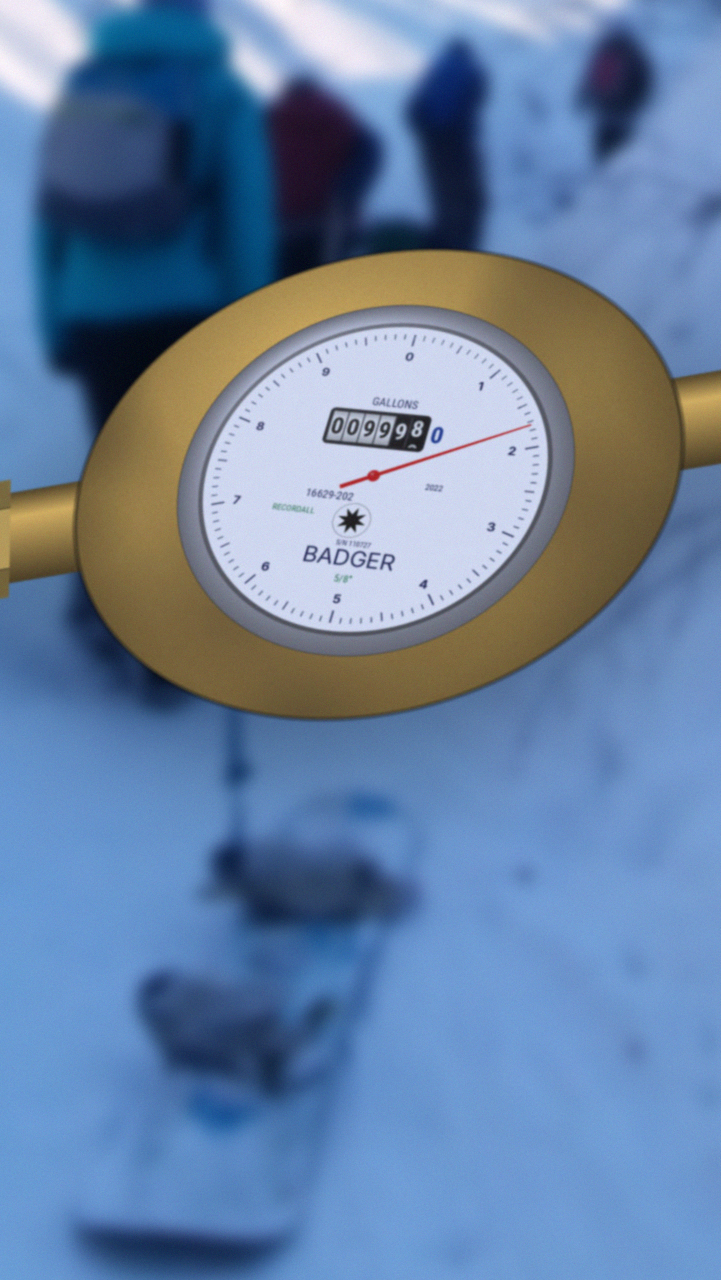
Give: 99981.7 gal
